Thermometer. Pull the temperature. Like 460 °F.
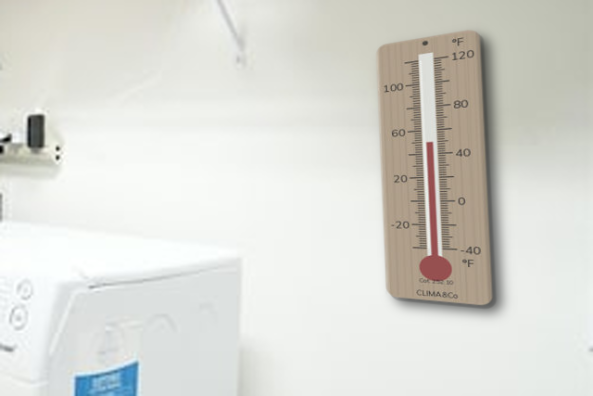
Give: 50 °F
